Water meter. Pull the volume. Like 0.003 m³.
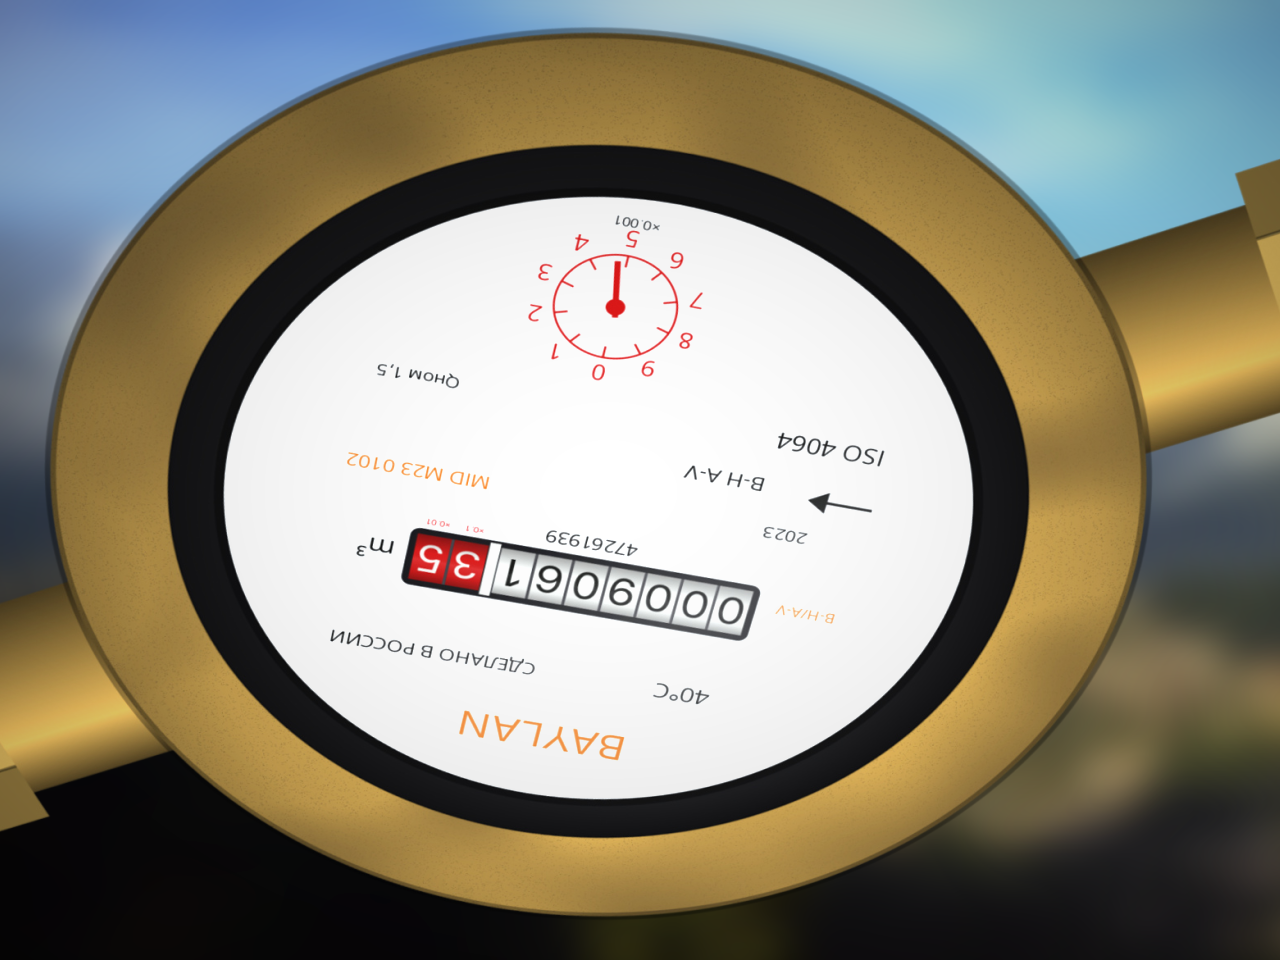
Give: 9061.354 m³
